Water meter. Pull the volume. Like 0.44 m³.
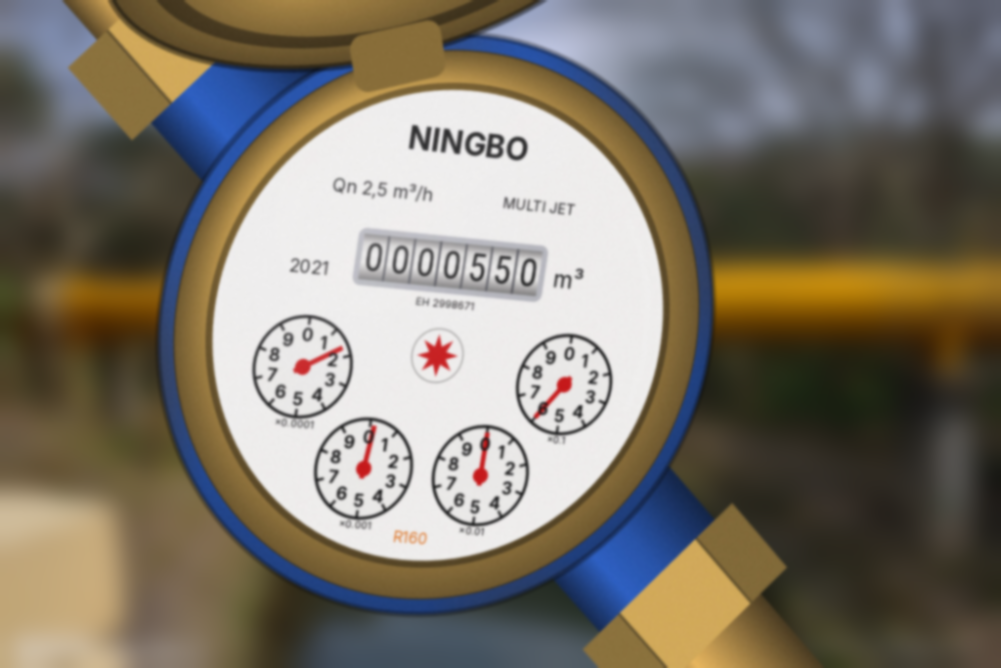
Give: 550.6001 m³
